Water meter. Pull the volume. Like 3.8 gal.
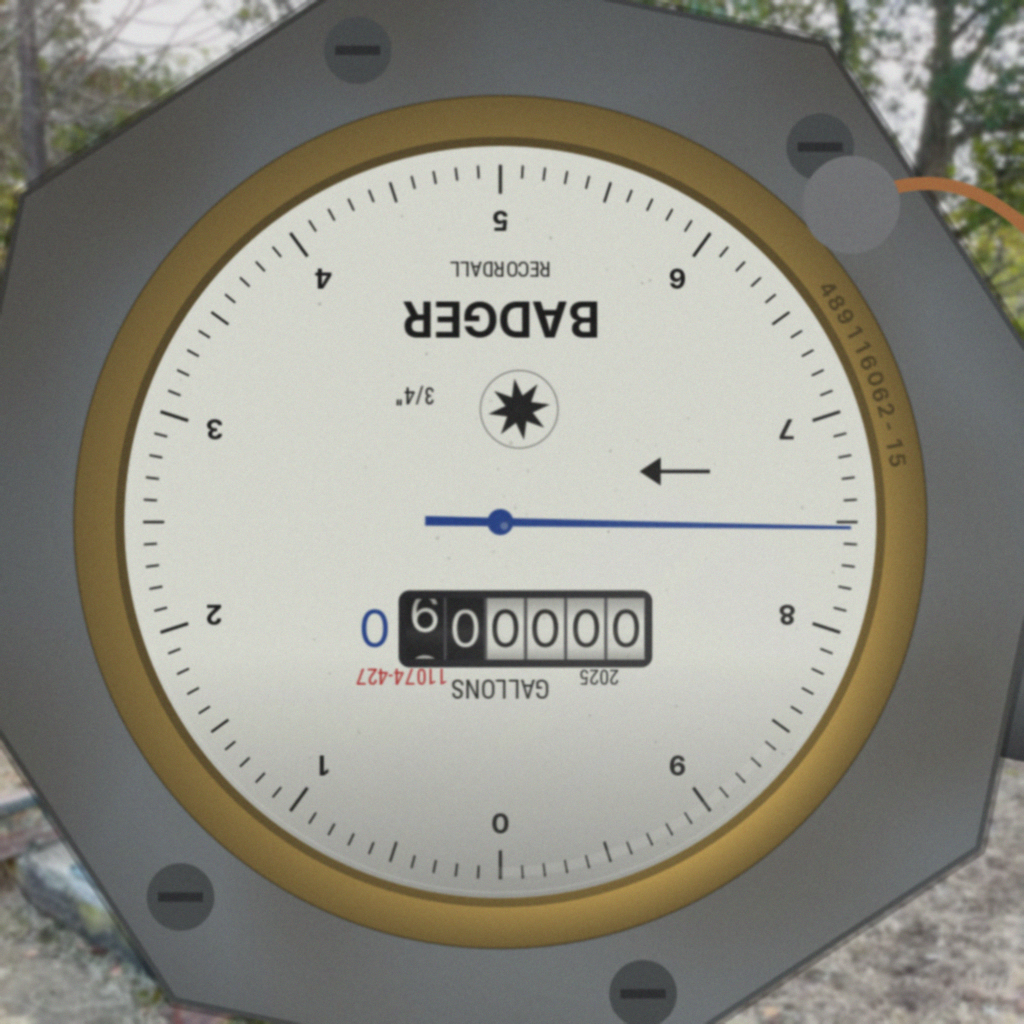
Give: 87.5 gal
